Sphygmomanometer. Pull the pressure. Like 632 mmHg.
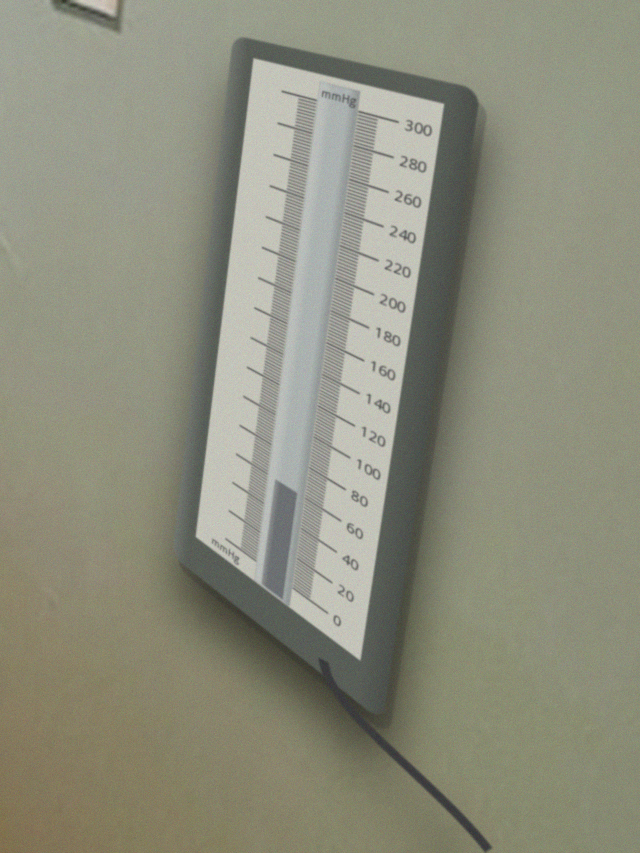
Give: 60 mmHg
